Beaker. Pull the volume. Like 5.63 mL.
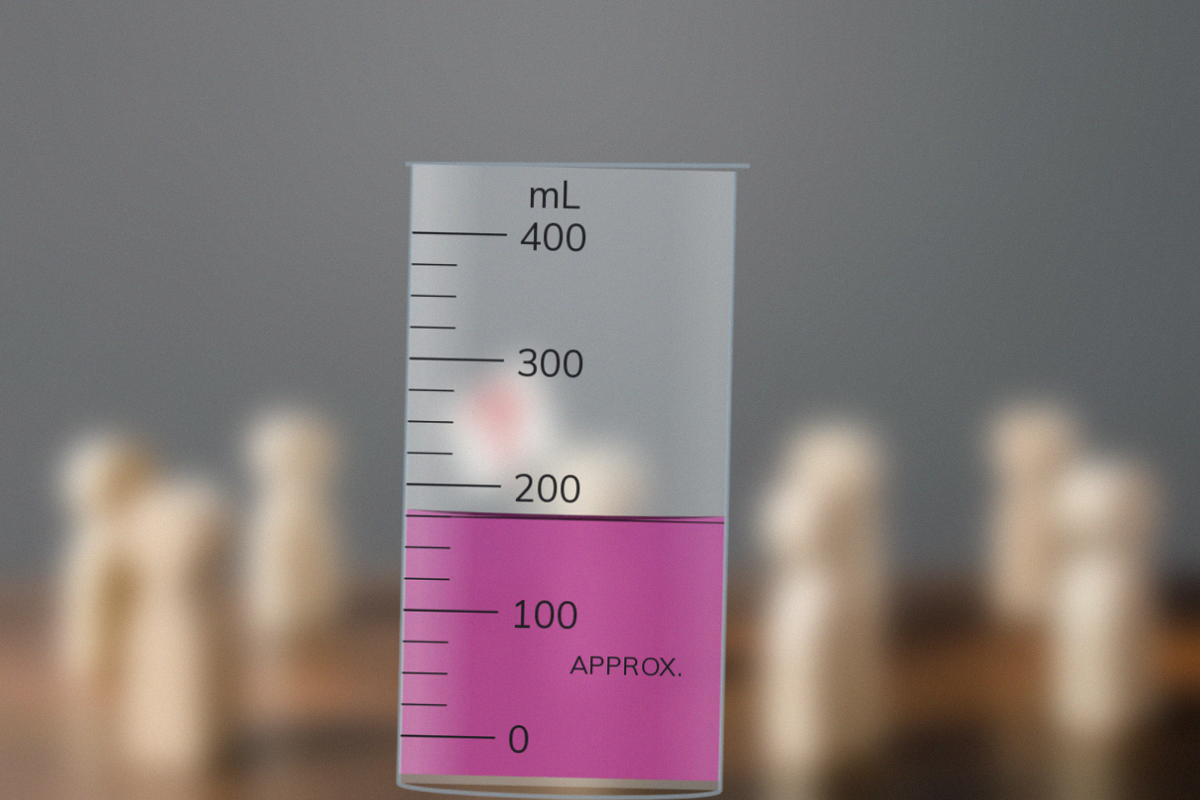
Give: 175 mL
